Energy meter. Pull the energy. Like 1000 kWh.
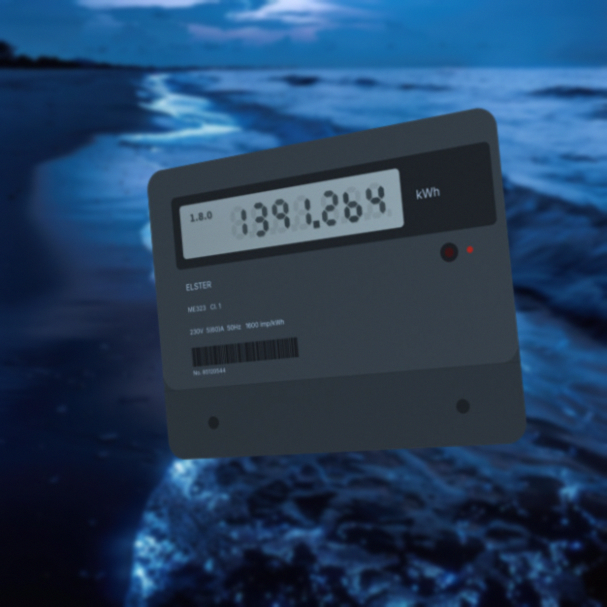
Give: 1391.264 kWh
